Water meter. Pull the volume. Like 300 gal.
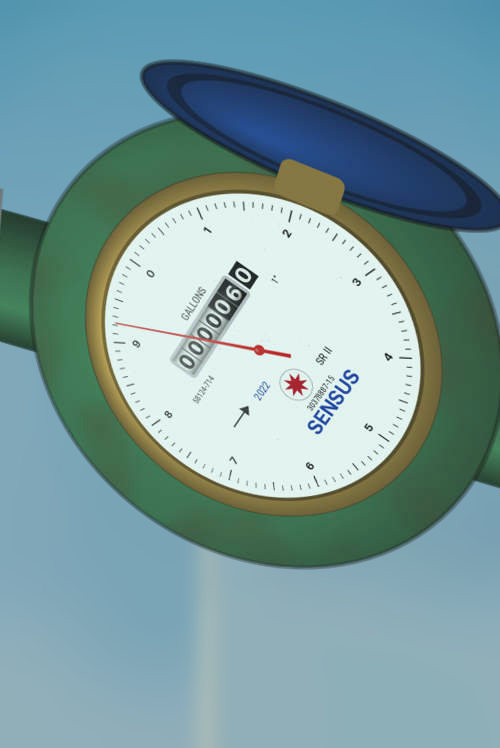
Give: 59.2 gal
